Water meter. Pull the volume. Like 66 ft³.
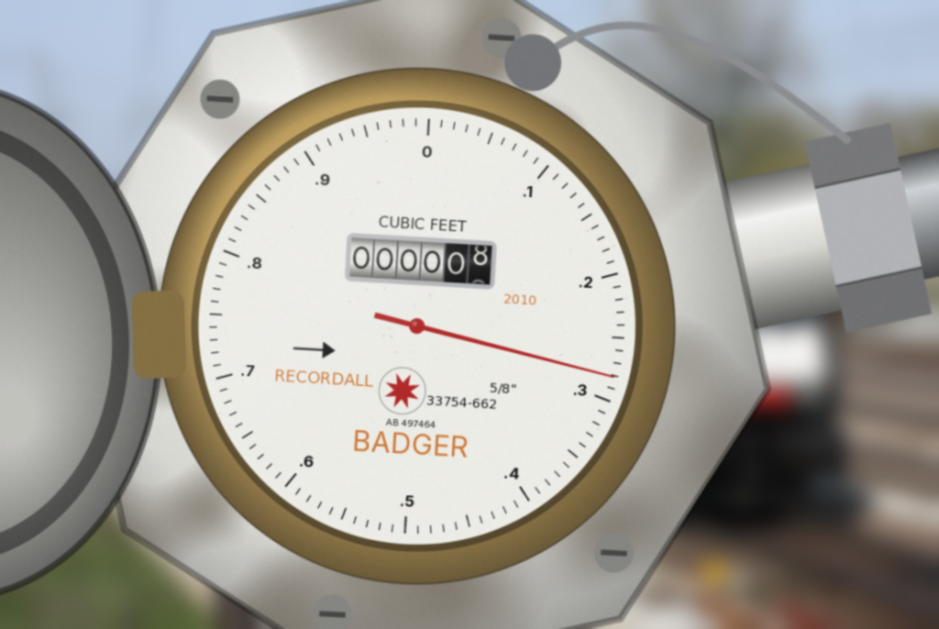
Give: 8.28 ft³
